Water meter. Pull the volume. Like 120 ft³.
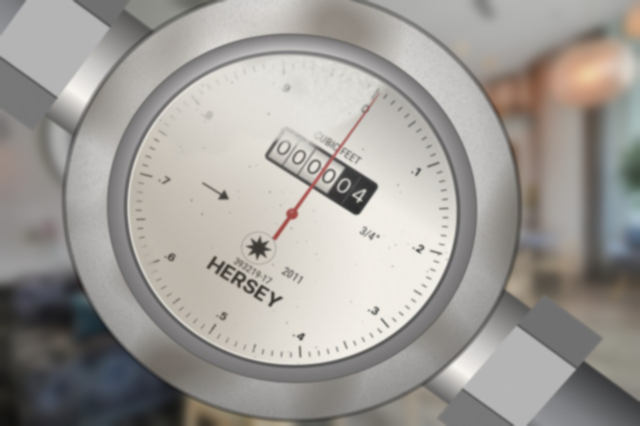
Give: 4.00 ft³
